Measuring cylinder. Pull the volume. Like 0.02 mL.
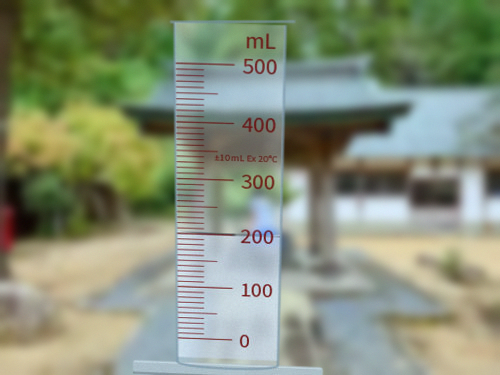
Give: 200 mL
